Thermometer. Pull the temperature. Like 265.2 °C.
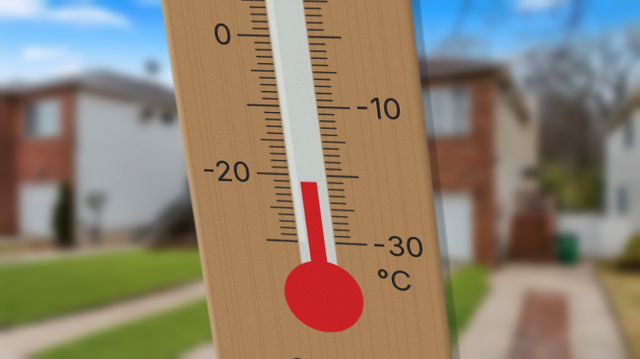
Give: -21 °C
